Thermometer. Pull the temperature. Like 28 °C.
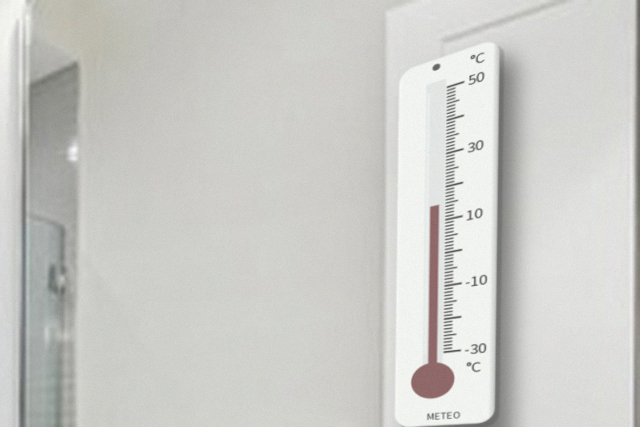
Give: 15 °C
